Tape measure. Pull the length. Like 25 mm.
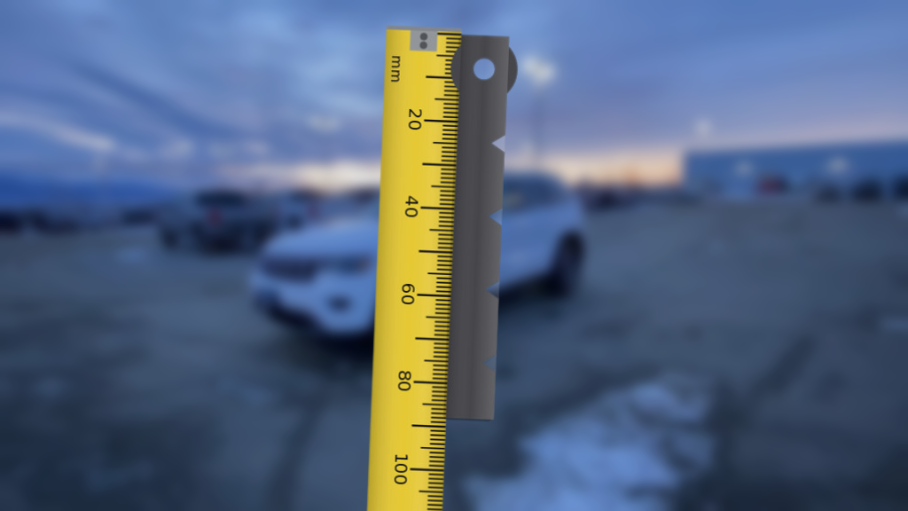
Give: 88 mm
